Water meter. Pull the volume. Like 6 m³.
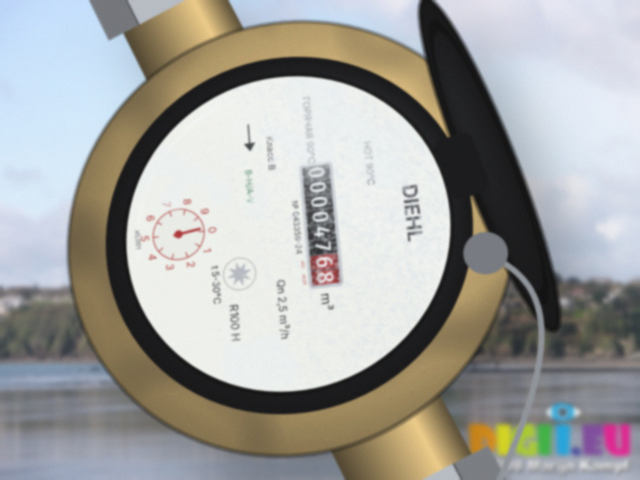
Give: 47.679 m³
